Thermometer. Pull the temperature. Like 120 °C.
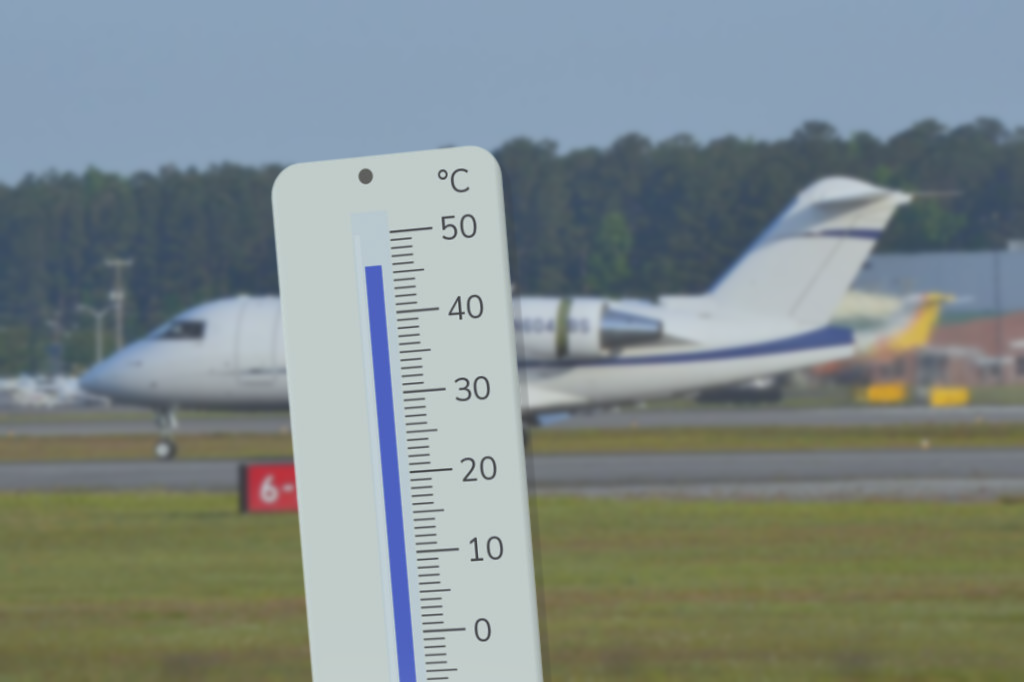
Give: 46 °C
